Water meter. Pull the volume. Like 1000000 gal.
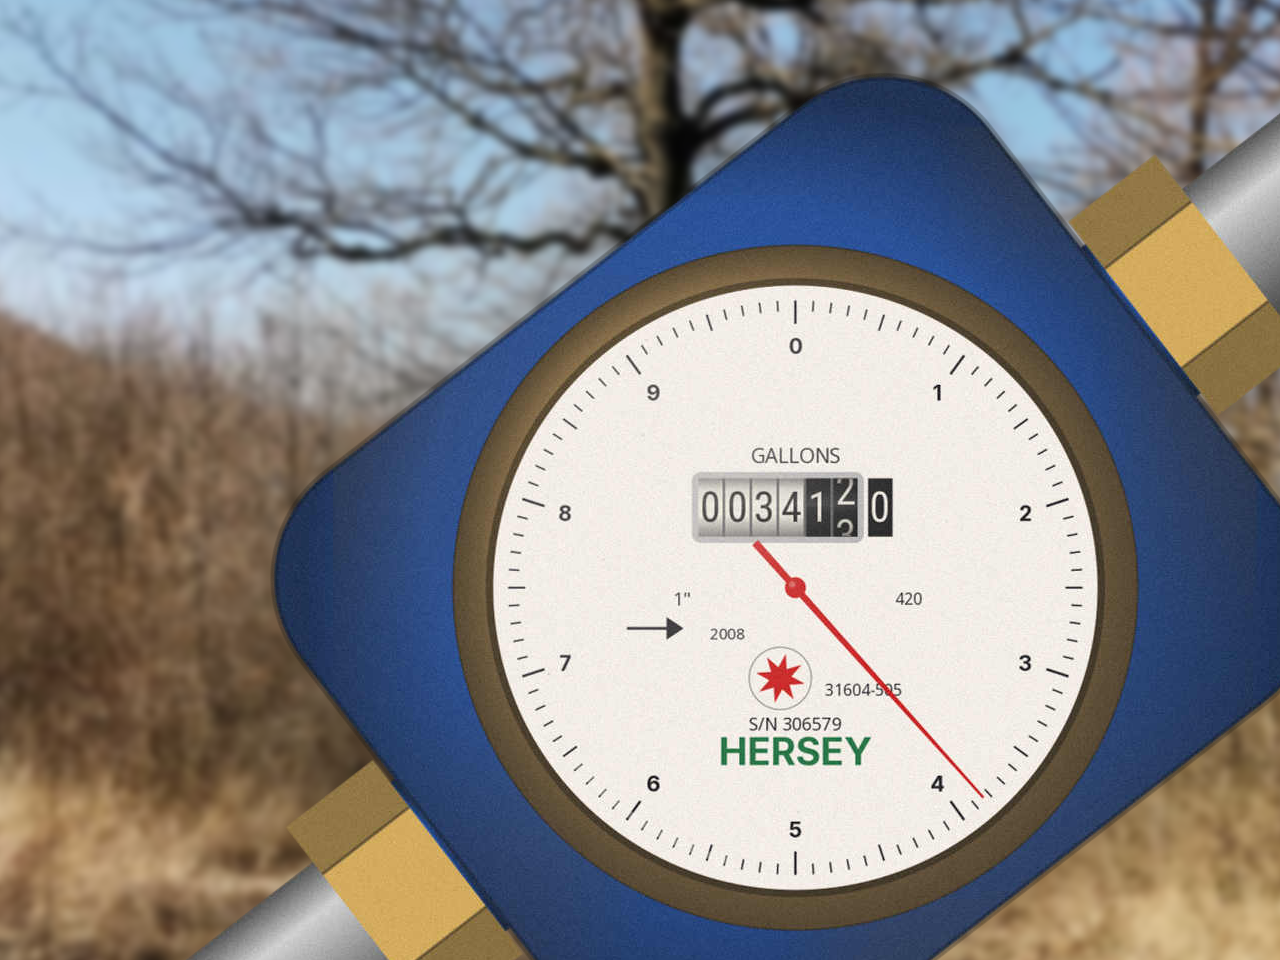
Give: 34123.8 gal
